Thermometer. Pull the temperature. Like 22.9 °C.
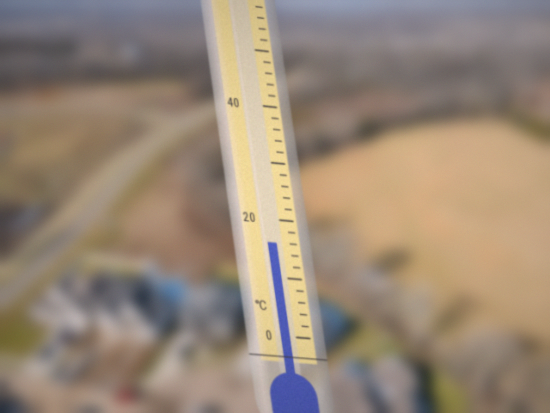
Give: 16 °C
